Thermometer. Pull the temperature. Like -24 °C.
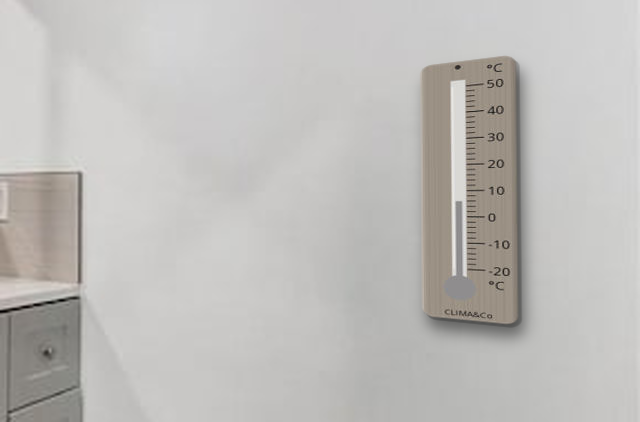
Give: 6 °C
